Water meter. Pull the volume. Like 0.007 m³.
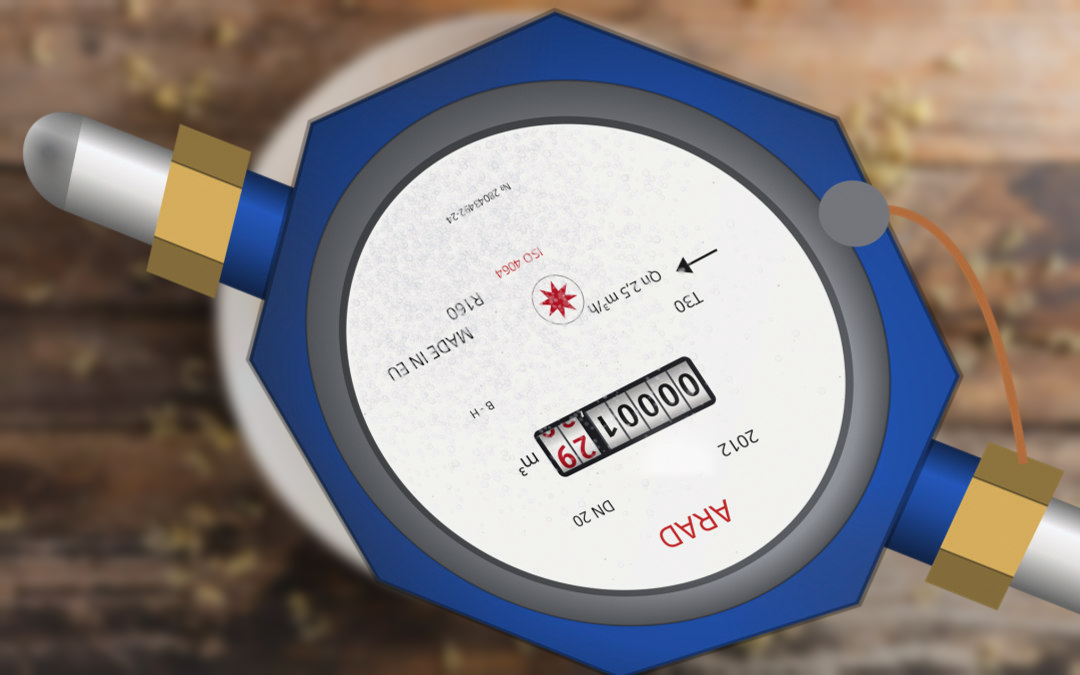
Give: 1.29 m³
